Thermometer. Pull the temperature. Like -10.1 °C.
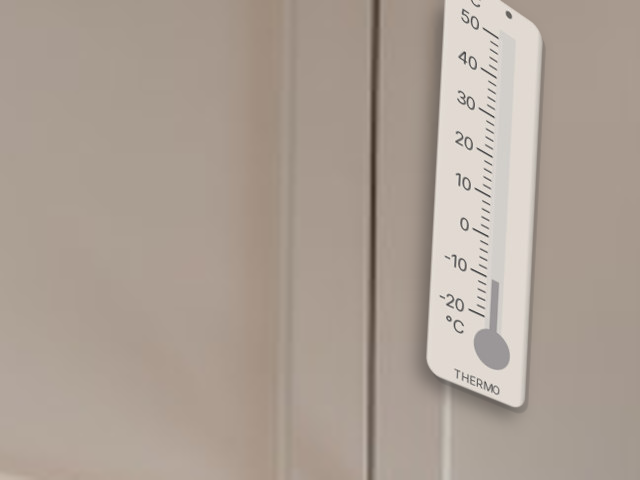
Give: -10 °C
